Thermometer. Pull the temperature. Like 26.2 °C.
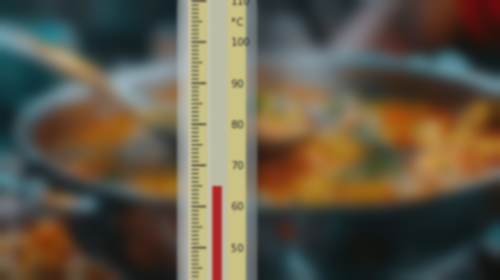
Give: 65 °C
